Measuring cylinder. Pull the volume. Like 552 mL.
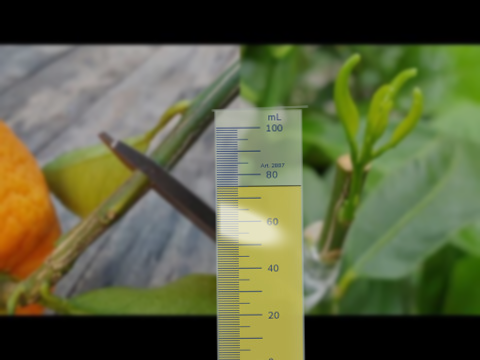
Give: 75 mL
